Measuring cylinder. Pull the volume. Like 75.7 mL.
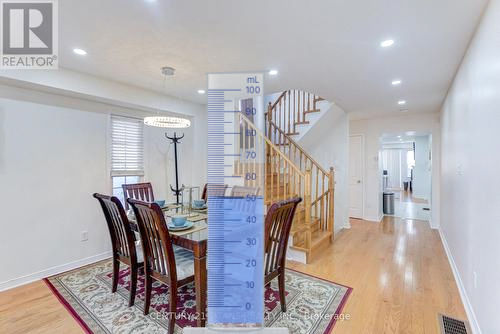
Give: 50 mL
